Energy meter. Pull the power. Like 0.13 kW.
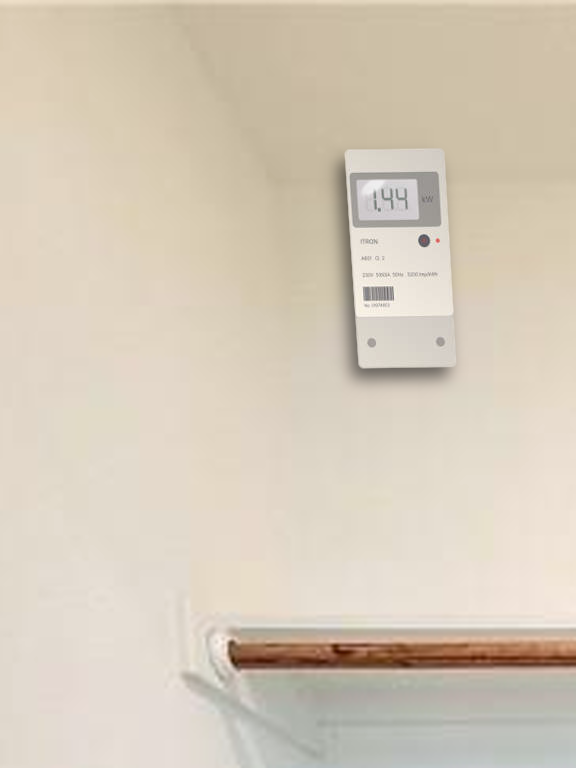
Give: 1.44 kW
